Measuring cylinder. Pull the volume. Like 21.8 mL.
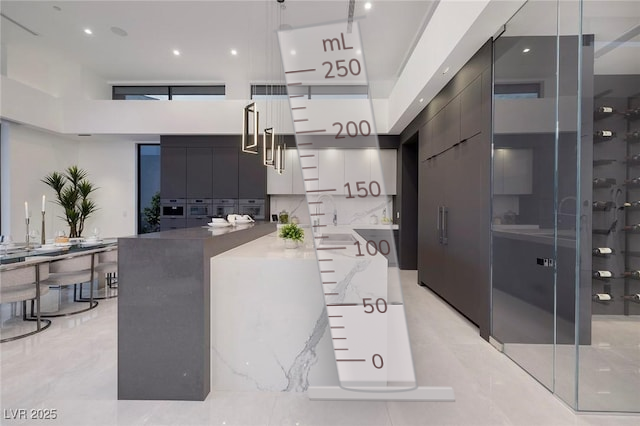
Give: 50 mL
